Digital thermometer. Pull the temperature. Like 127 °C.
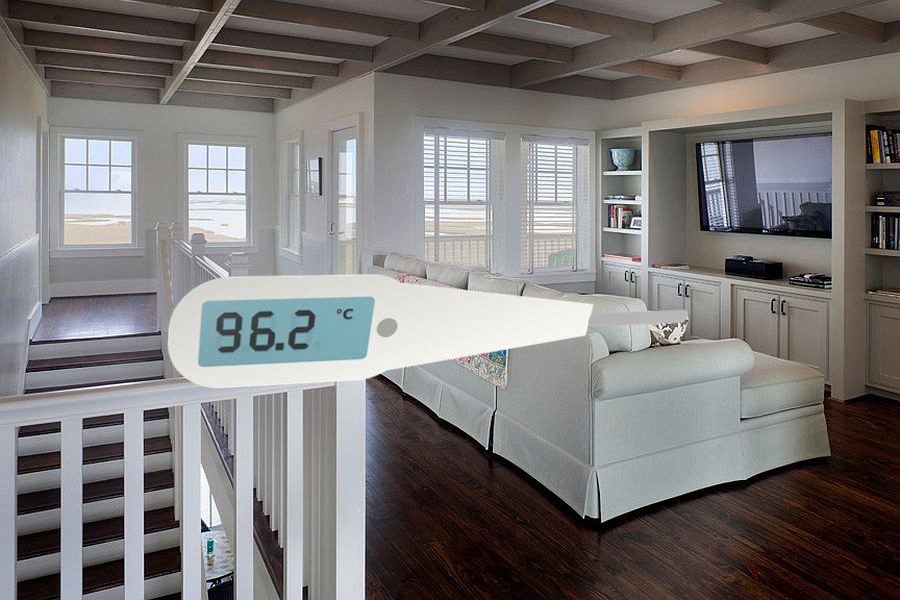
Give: 96.2 °C
